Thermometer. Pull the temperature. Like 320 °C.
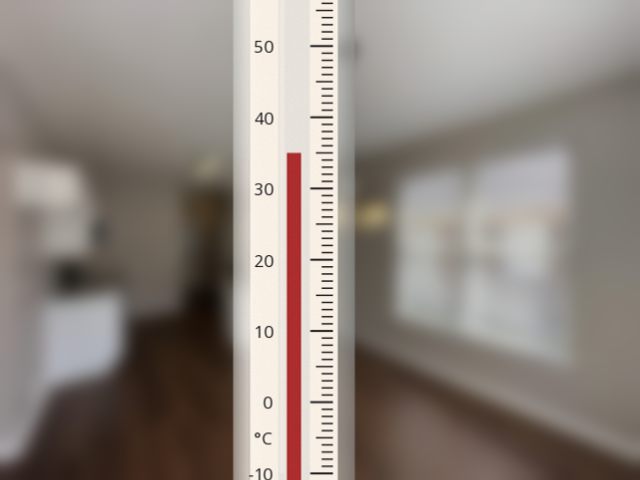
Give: 35 °C
